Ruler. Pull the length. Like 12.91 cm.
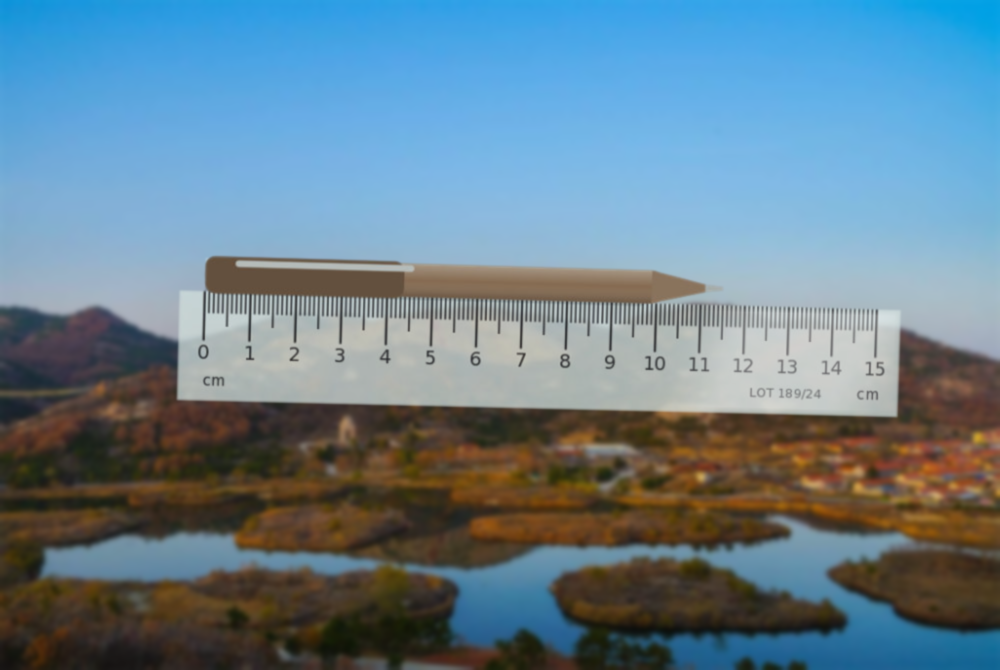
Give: 11.5 cm
